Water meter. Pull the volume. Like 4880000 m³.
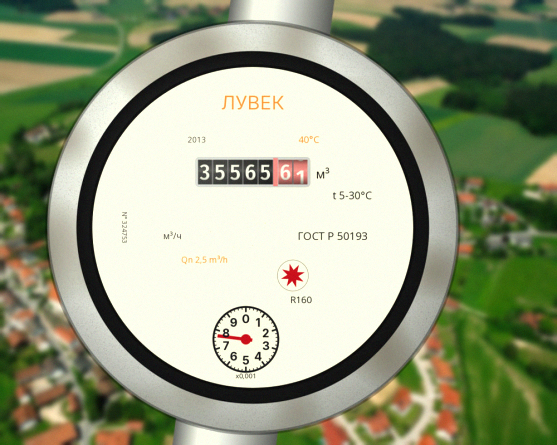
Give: 35565.607 m³
